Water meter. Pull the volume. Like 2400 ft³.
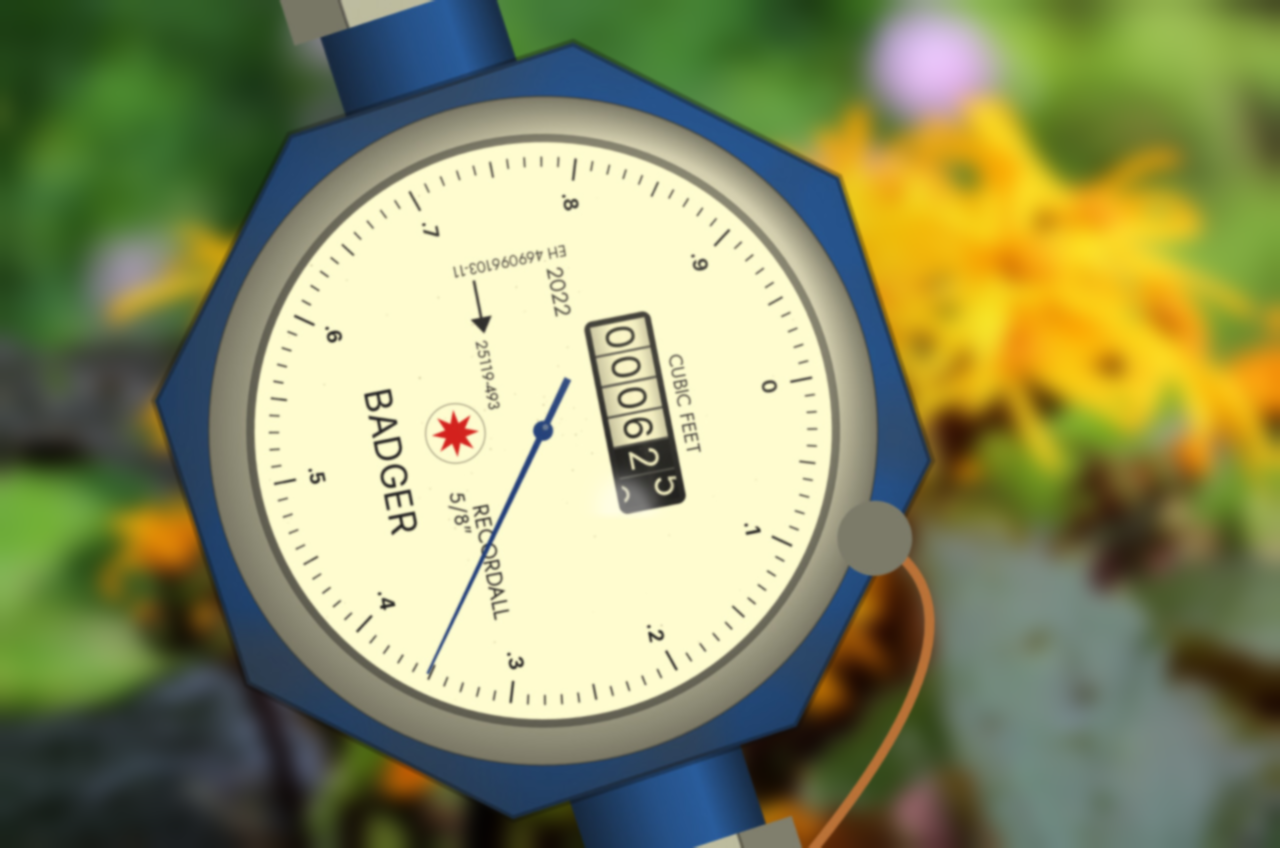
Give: 625.35 ft³
